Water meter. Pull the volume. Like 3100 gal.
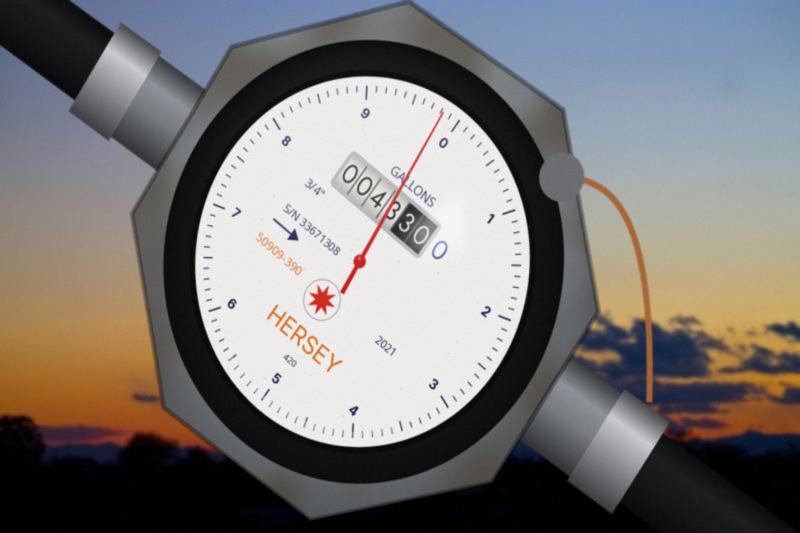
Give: 43299.8 gal
